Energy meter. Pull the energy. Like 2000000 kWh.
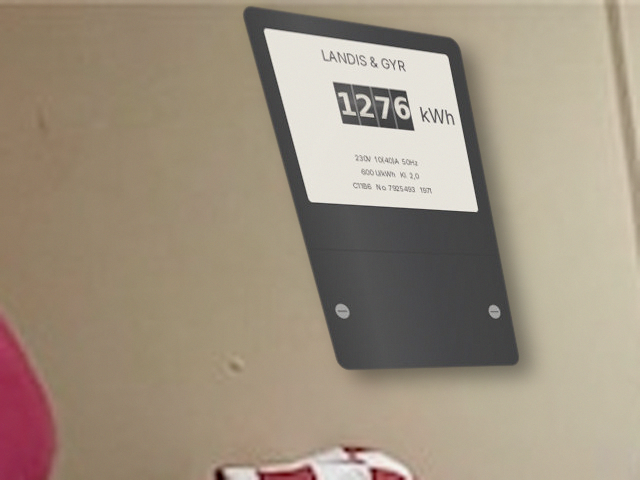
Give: 1276 kWh
